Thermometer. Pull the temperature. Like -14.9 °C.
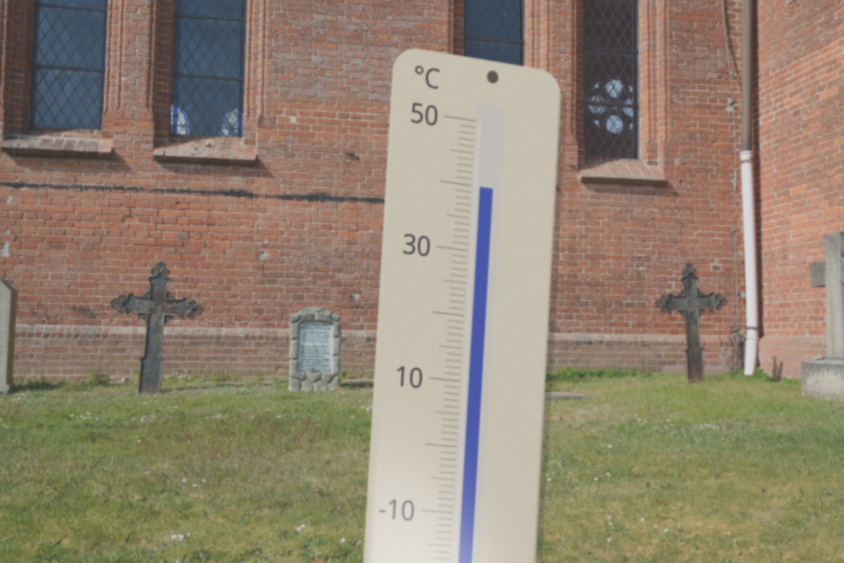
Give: 40 °C
